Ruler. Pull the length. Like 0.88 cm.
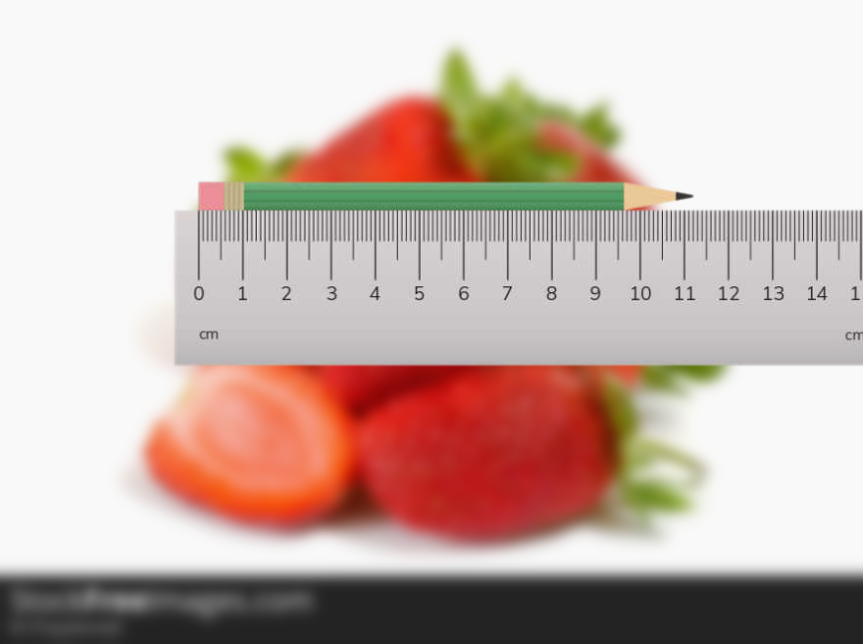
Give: 11.2 cm
